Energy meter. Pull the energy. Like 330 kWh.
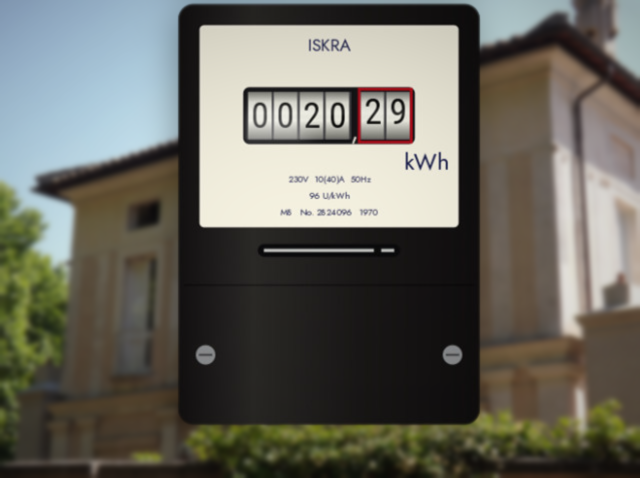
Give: 20.29 kWh
